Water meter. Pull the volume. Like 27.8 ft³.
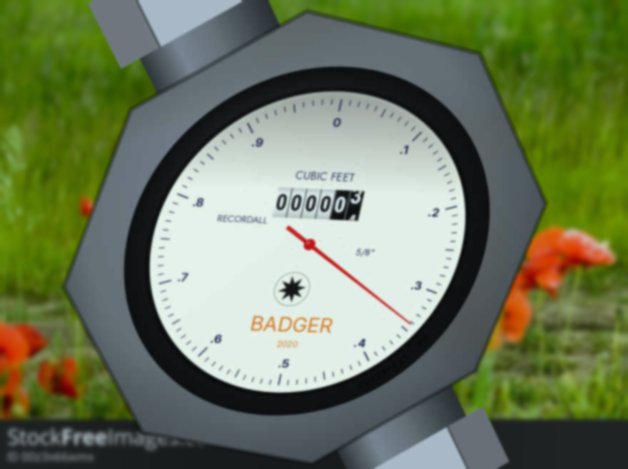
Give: 3.34 ft³
